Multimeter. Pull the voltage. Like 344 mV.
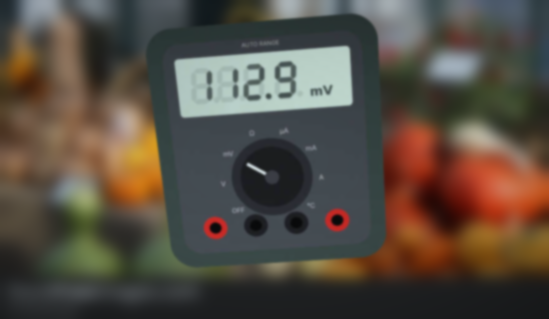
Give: 112.9 mV
